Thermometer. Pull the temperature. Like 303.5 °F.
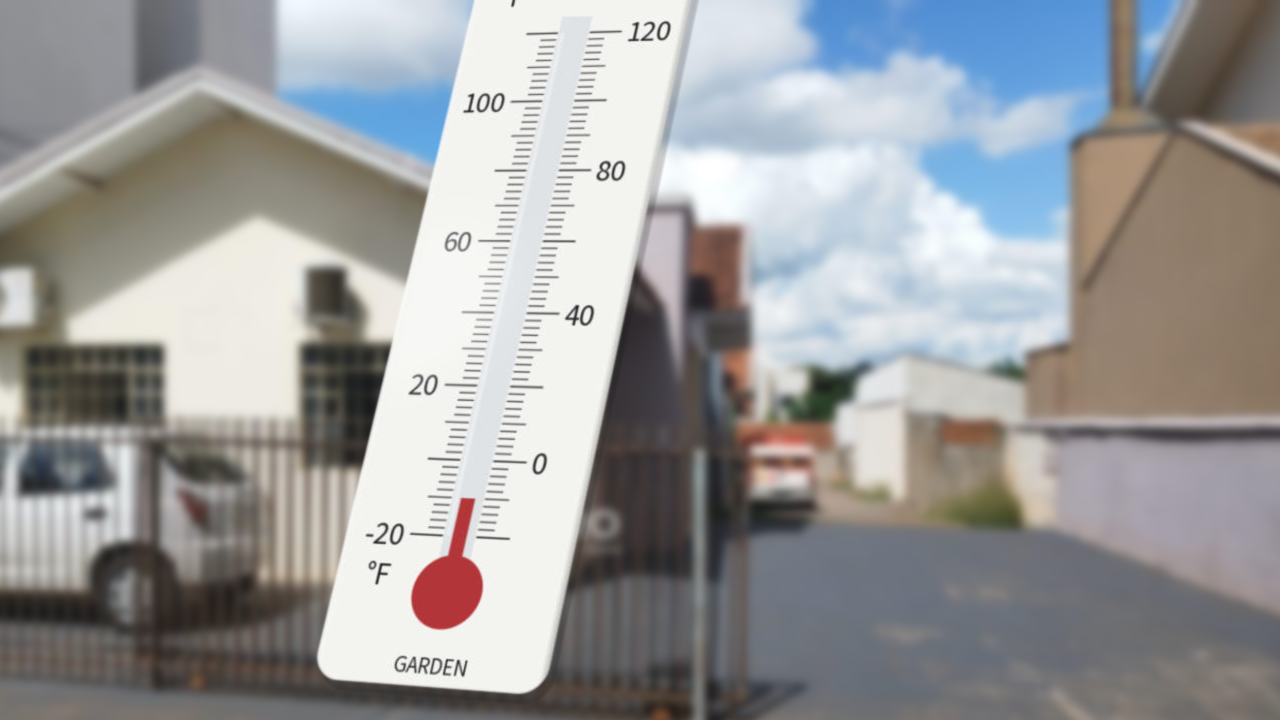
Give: -10 °F
